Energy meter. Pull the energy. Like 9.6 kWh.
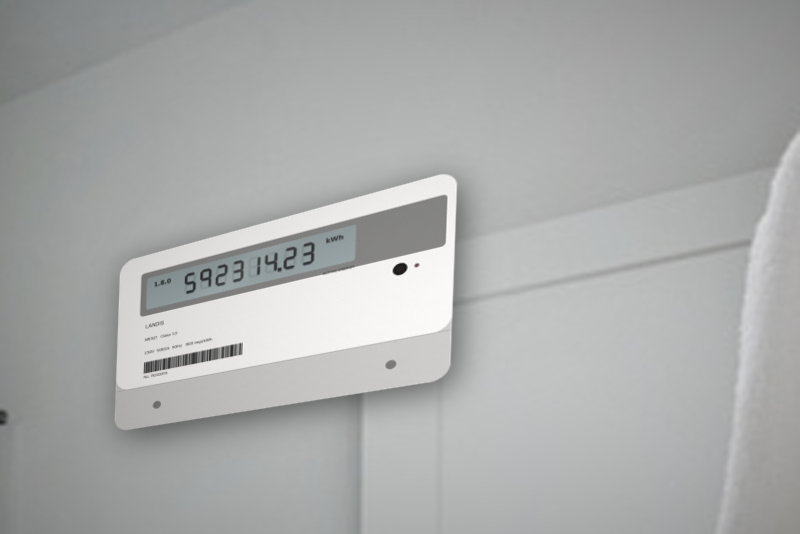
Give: 592314.23 kWh
